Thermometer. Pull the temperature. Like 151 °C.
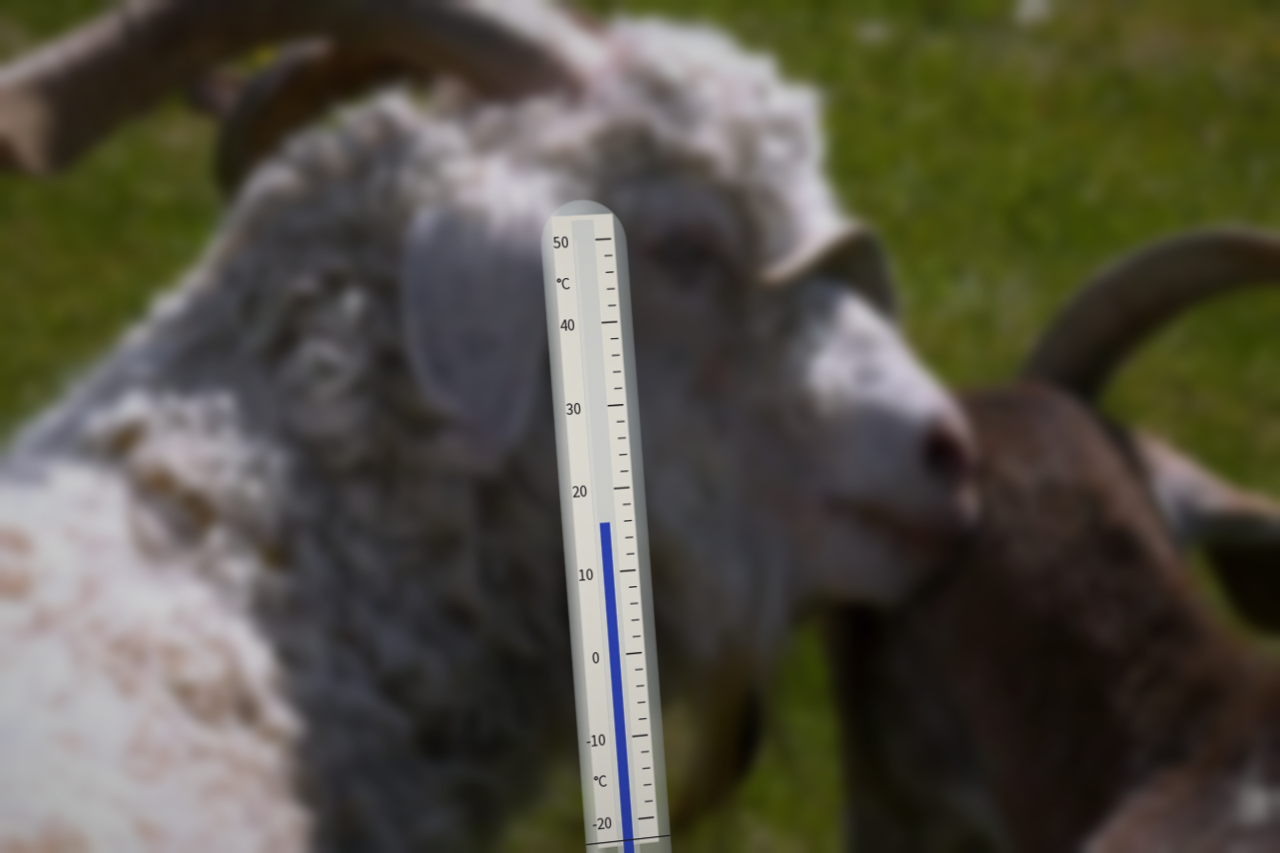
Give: 16 °C
